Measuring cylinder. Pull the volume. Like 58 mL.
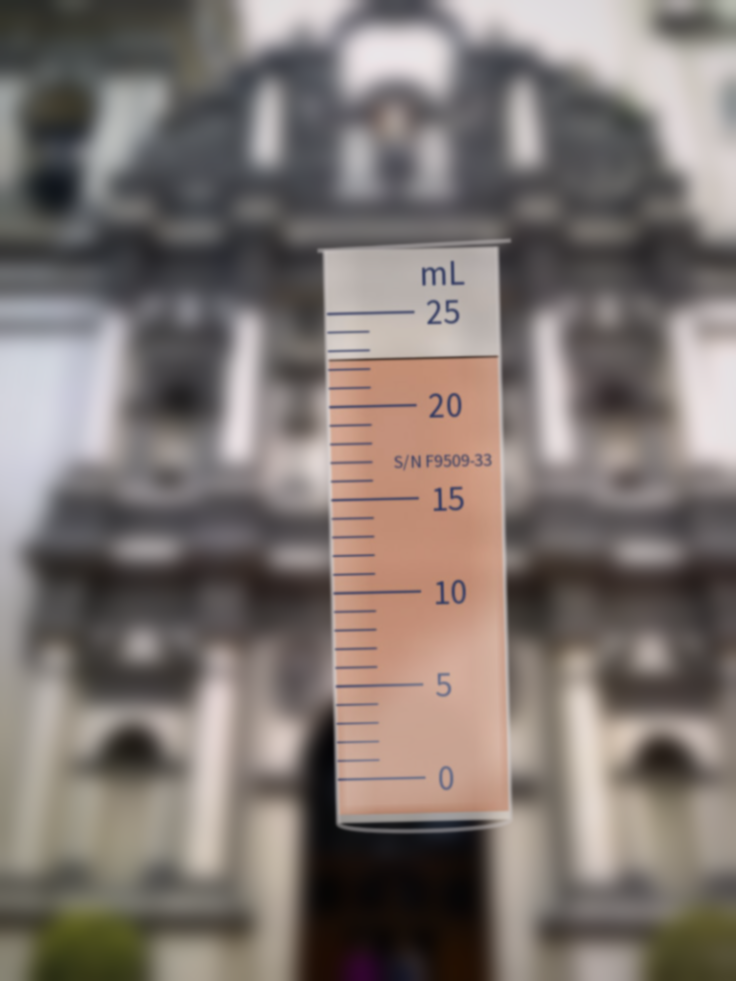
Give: 22.5 mL
